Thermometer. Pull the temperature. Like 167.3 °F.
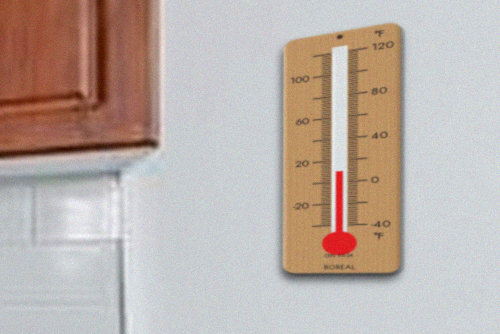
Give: 10 °F
